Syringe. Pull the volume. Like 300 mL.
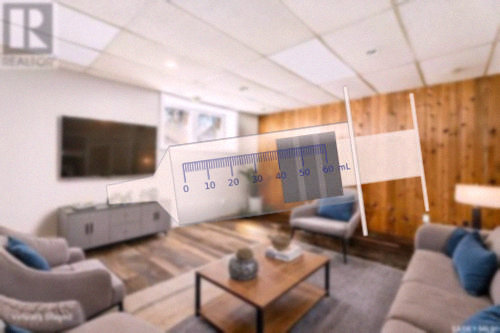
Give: 40 mL
